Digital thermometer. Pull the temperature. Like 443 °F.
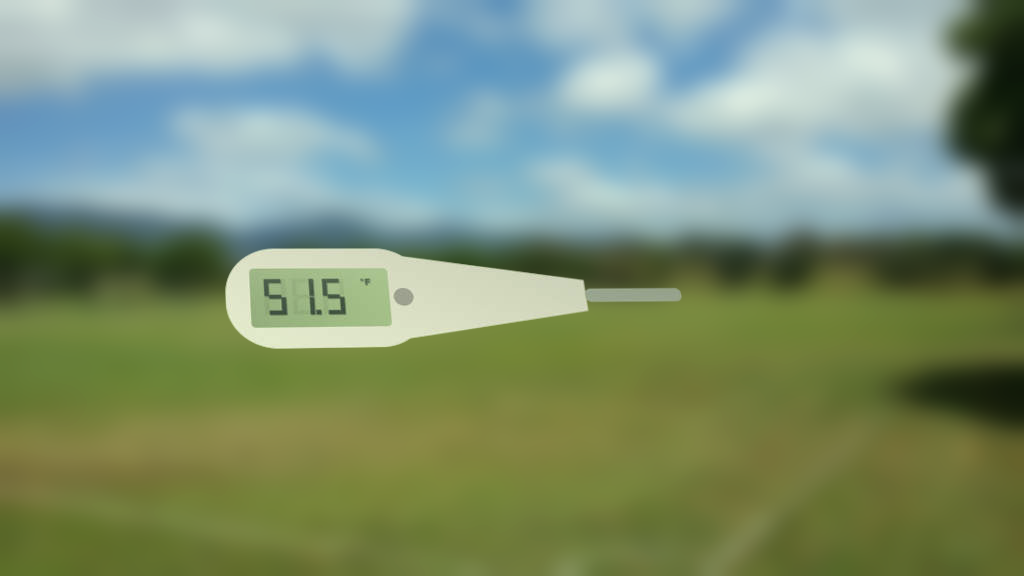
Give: 51.5 °F
